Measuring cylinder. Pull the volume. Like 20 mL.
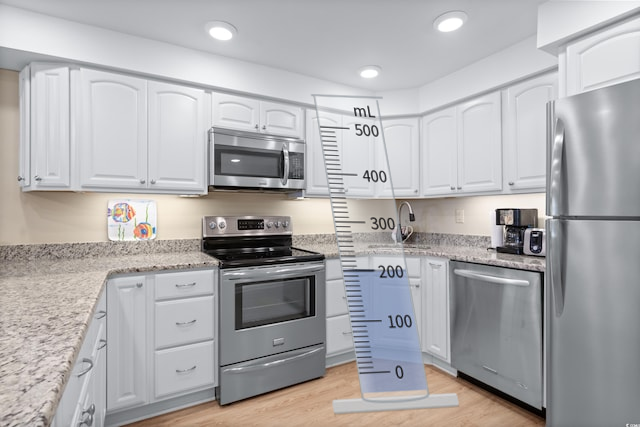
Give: 200 mL
